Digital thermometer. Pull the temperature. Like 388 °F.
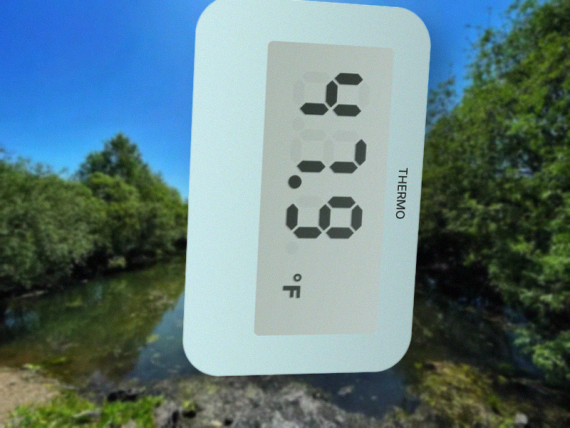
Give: 47.9 °F
